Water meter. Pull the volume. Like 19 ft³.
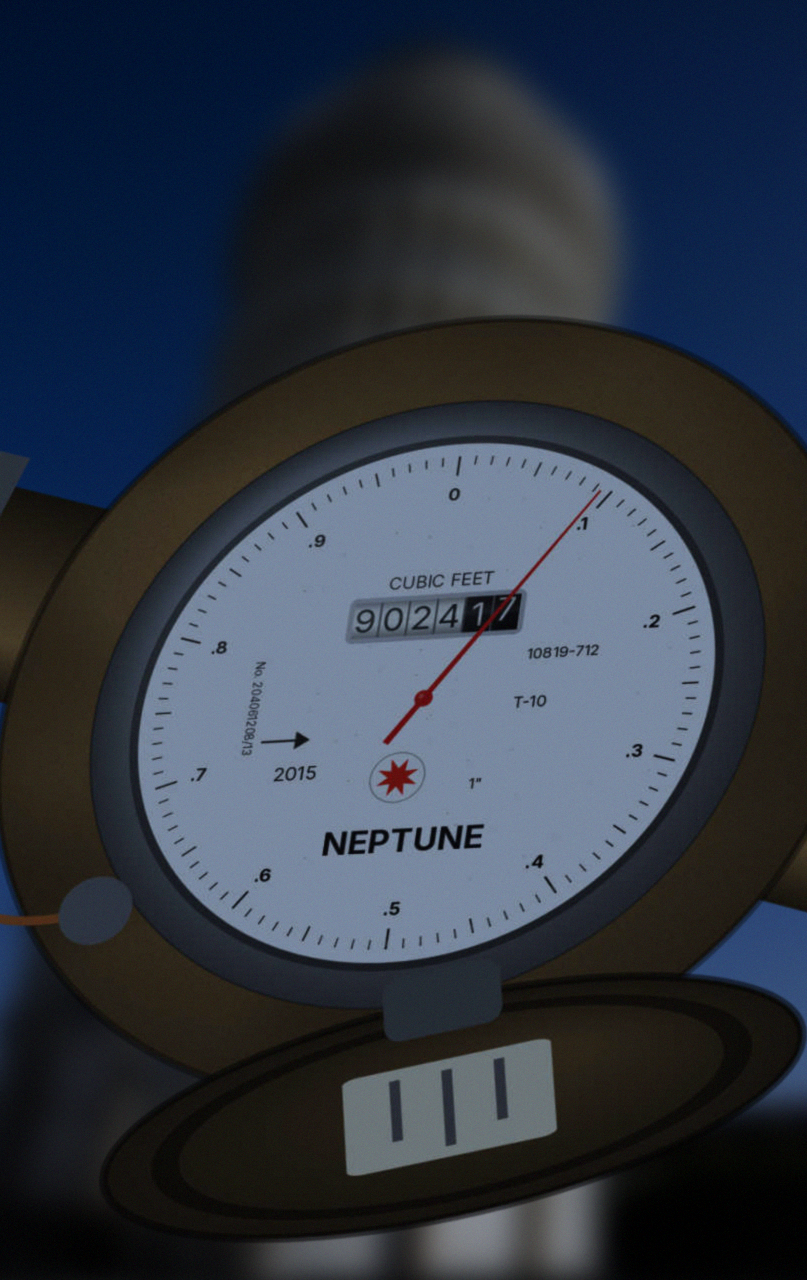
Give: 902417.09 ft³
